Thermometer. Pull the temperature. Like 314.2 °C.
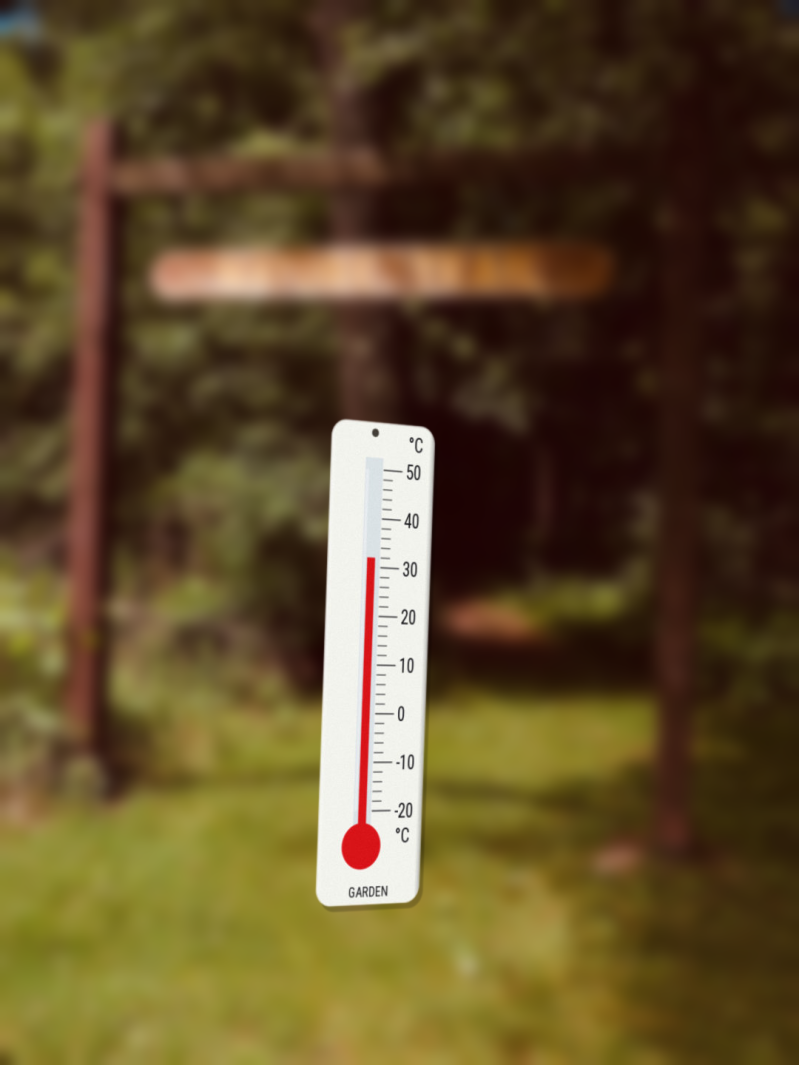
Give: 32 °C
